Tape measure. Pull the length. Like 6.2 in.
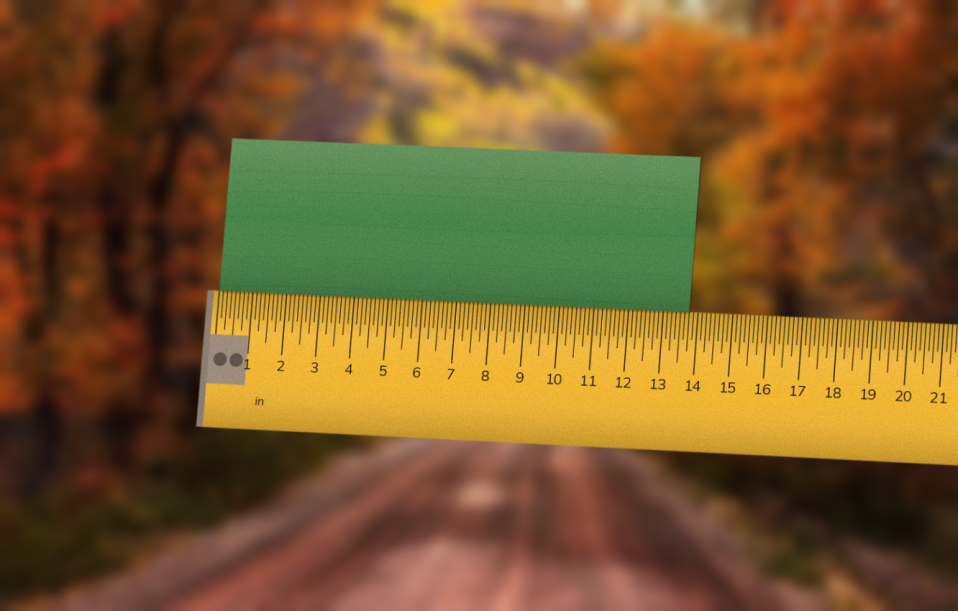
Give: 13.75 in
